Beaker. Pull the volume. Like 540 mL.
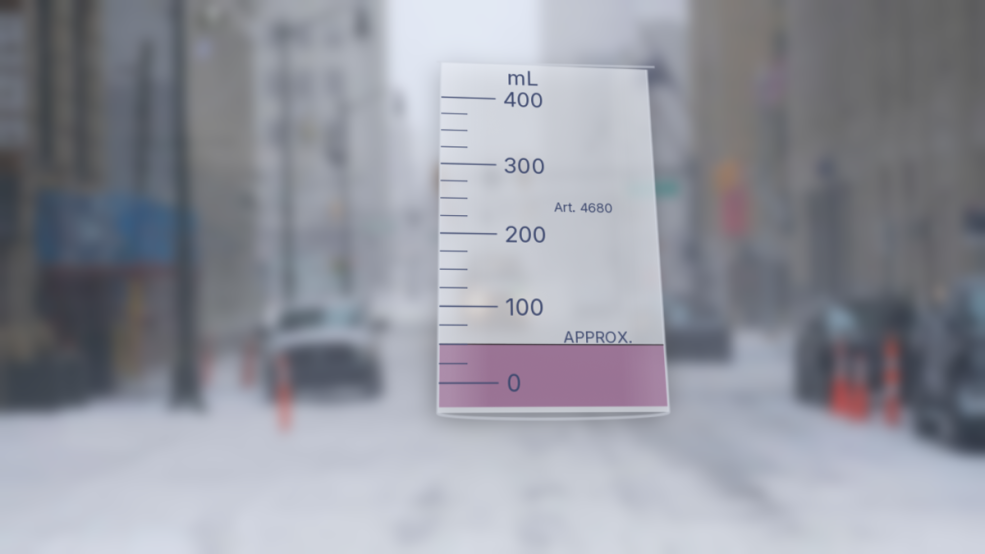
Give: 50 mL
